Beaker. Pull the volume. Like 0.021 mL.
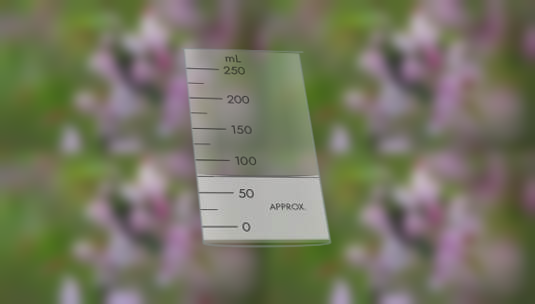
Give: 75 mL
